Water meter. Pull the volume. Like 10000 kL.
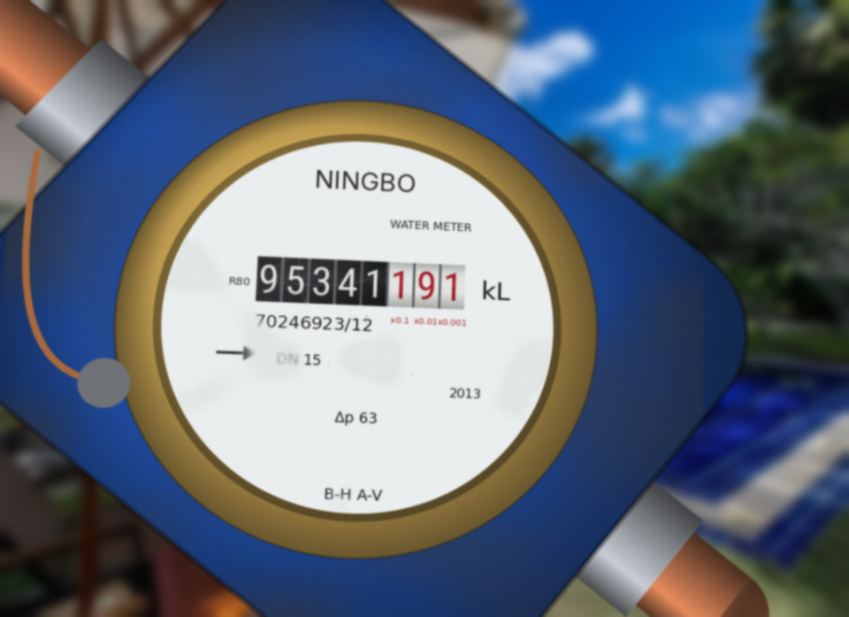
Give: 95341.191 kL
